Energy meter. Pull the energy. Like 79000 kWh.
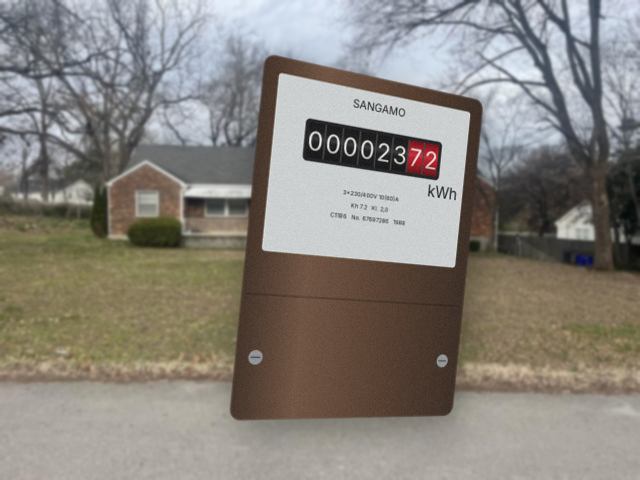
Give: 23.72 kWh
